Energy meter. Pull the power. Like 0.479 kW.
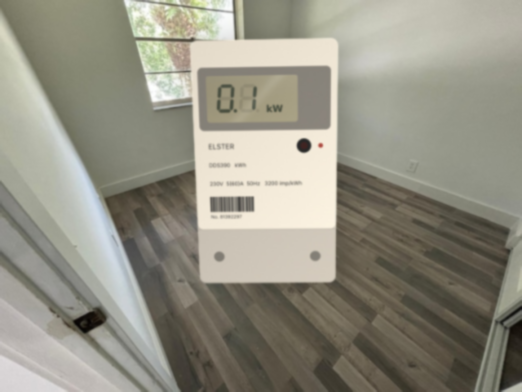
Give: 0.1 kW
